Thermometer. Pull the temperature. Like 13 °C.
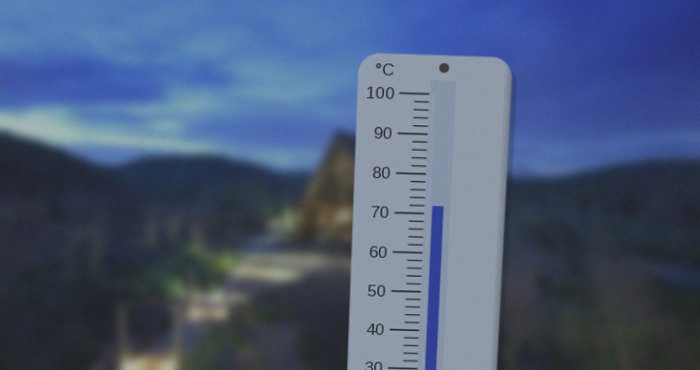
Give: 72 °C
